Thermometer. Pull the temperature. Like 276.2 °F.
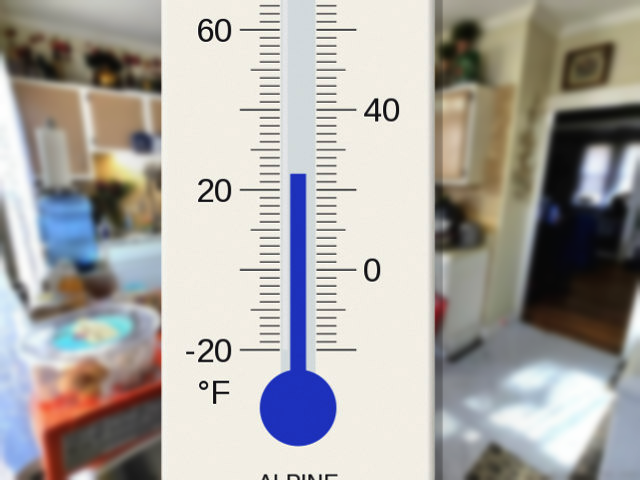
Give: 24 °F
